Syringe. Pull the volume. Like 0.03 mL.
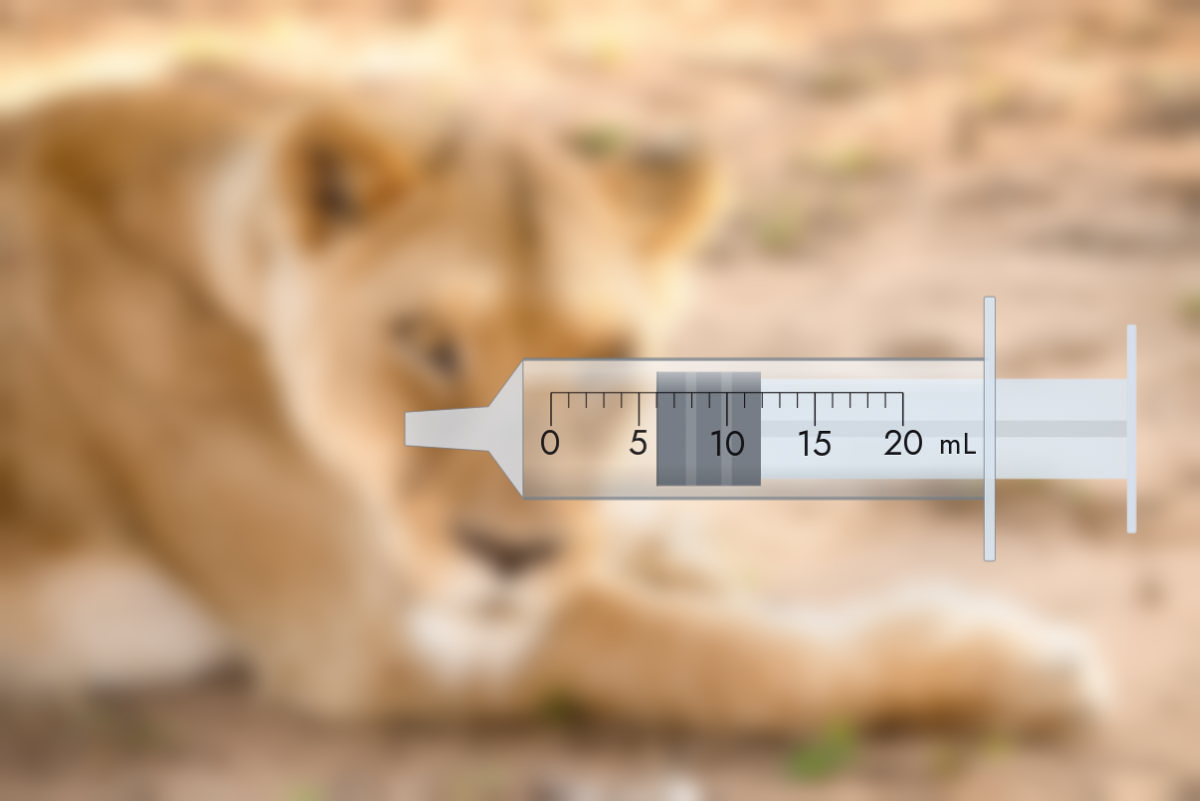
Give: 6 mL
